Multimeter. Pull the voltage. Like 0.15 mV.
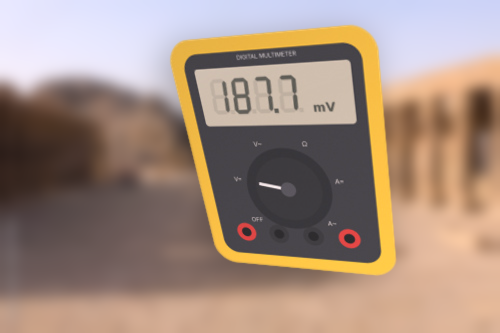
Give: 187.7 mV
